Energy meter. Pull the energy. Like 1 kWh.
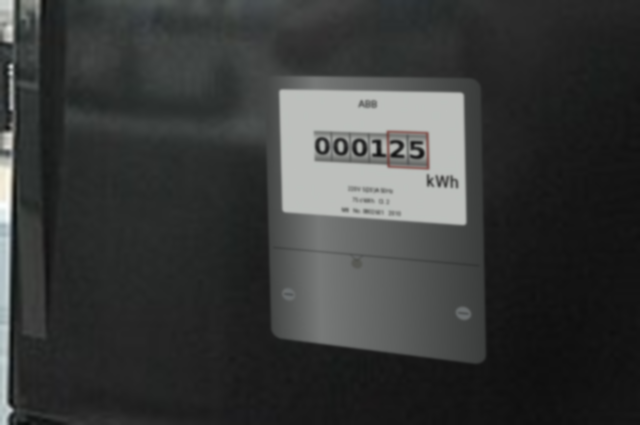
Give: 1.25 kWh
